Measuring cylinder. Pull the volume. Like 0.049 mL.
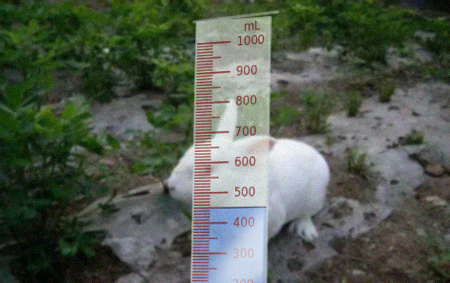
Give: 450 mL
